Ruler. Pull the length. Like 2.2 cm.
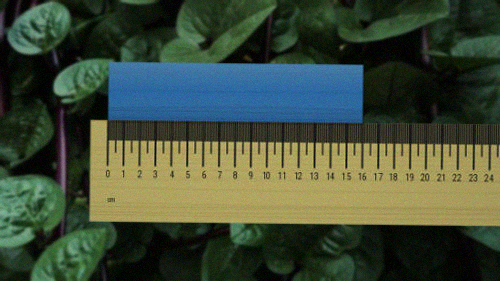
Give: 16 cm
